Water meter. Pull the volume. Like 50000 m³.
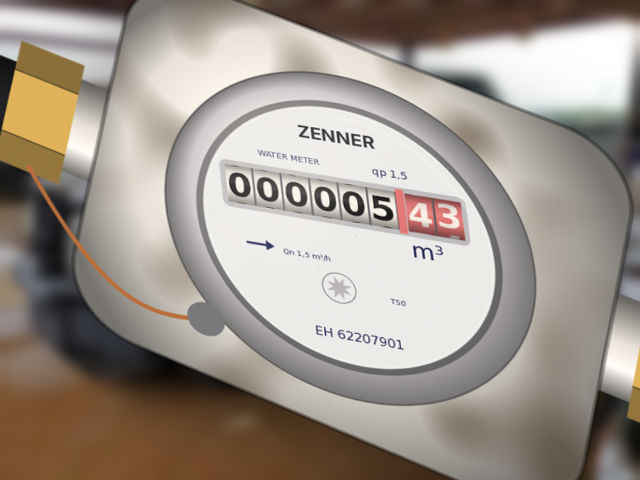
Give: 5.43 m³
